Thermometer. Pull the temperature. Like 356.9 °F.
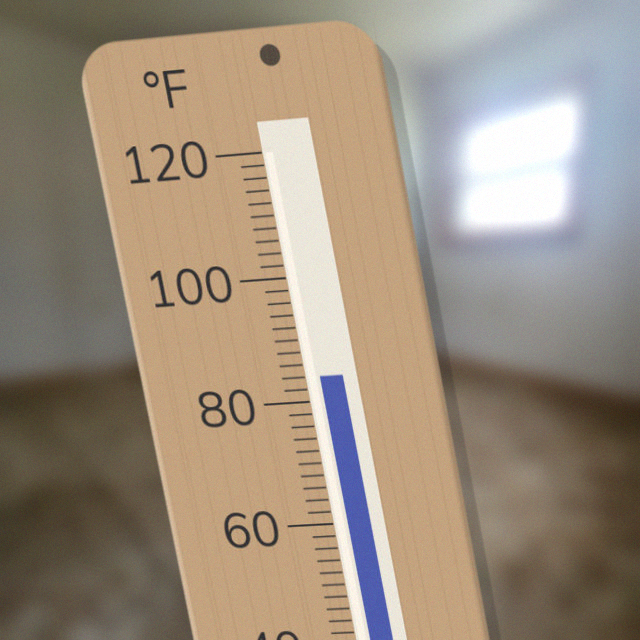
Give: 84 °F
